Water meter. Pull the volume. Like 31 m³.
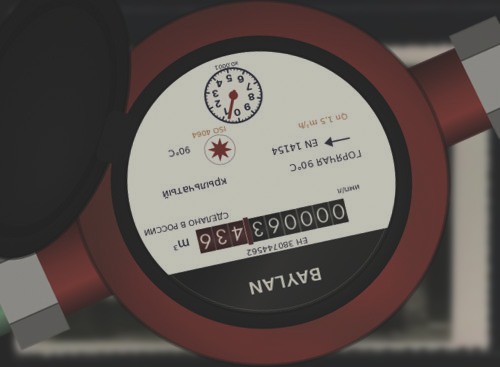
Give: 63.4360 m³
